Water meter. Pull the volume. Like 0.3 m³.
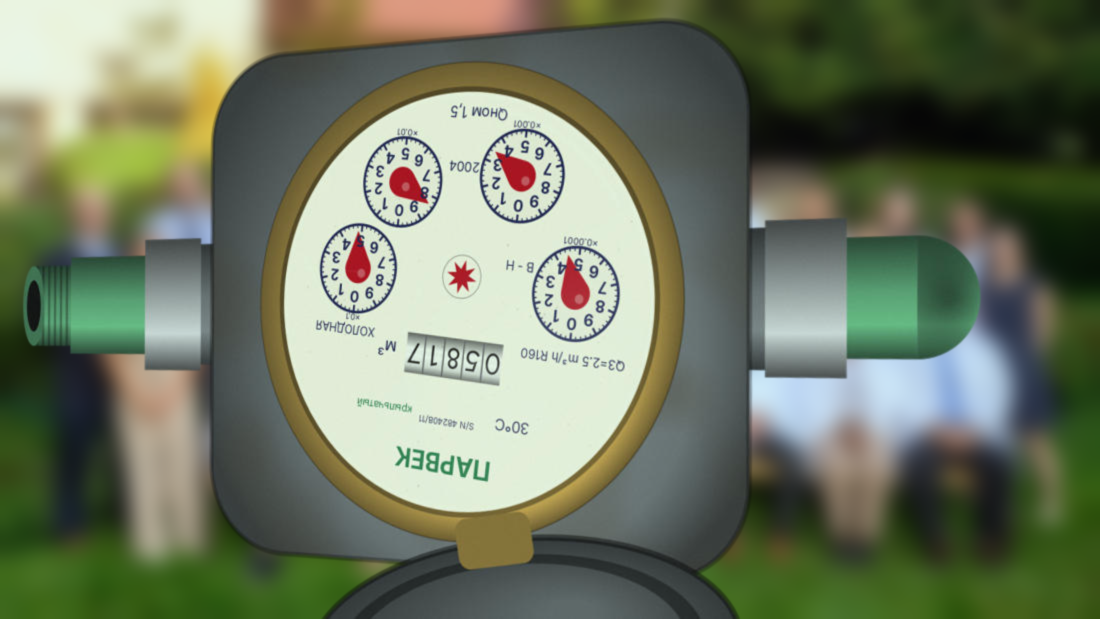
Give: 5817.4834 m³
